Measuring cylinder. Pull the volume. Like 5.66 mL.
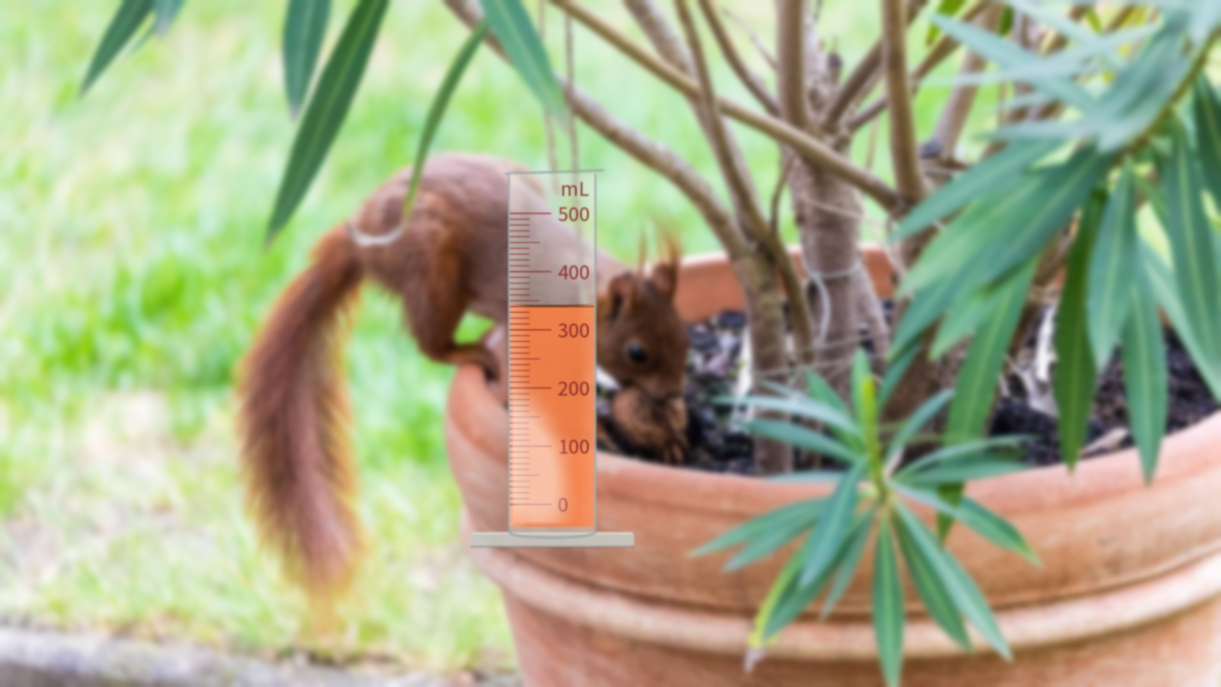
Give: 340 mL
